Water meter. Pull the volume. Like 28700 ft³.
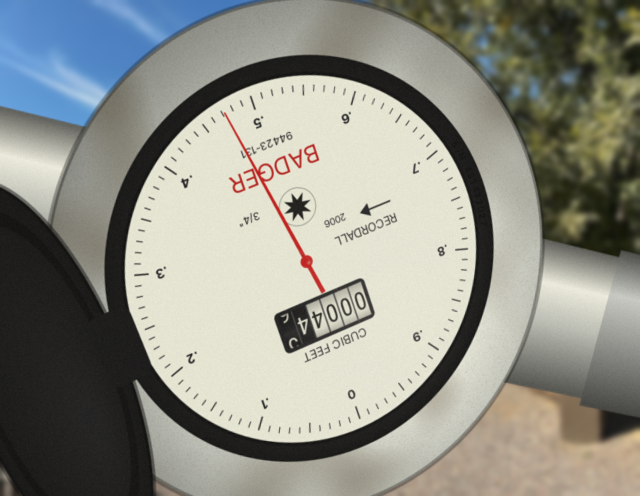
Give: 445.47 ft³
